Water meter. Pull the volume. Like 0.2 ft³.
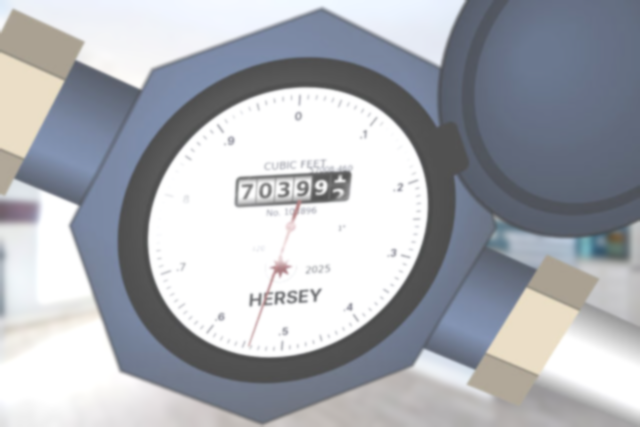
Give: 703991.54 ft³
